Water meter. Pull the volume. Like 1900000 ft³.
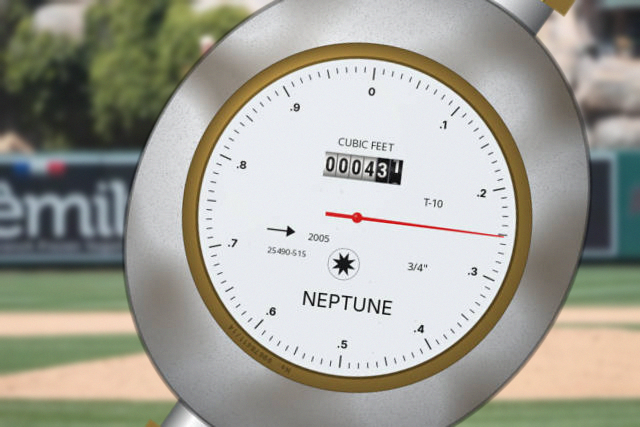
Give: 431.25 ft³
